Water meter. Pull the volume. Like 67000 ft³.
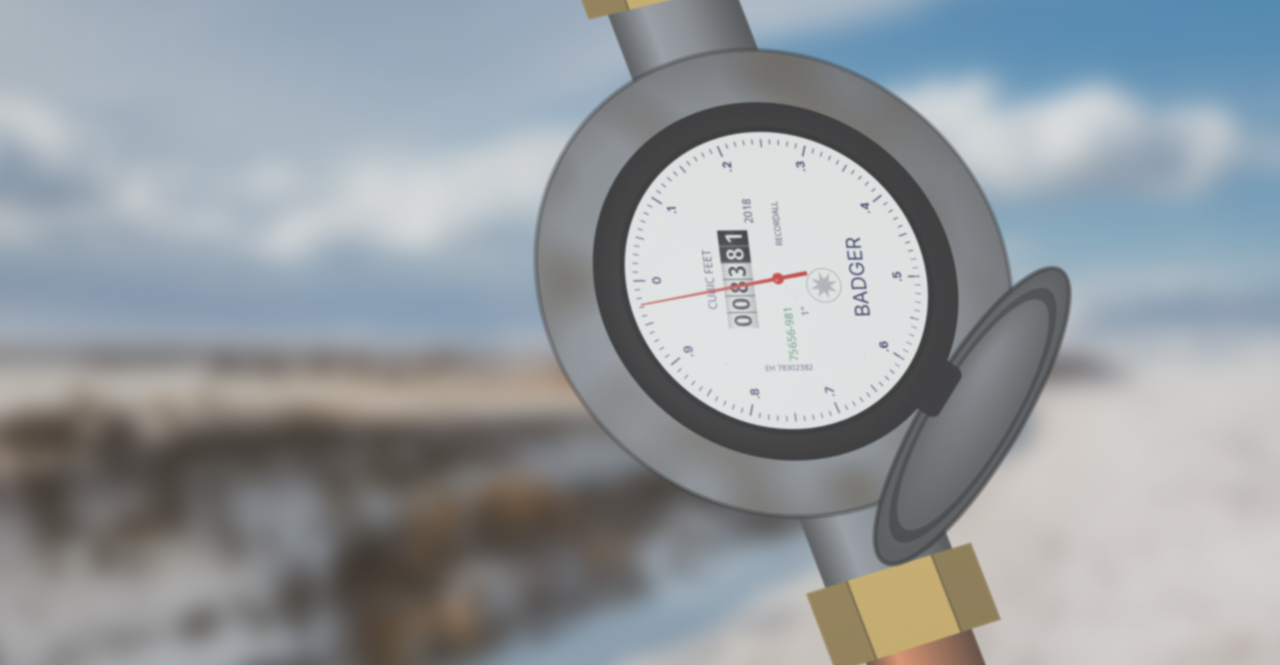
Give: 8380.97 ft³
